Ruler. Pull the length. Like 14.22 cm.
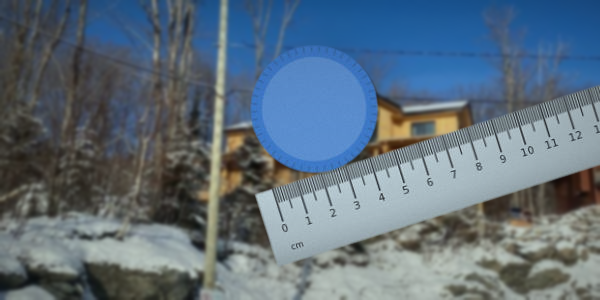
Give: 5 cm
